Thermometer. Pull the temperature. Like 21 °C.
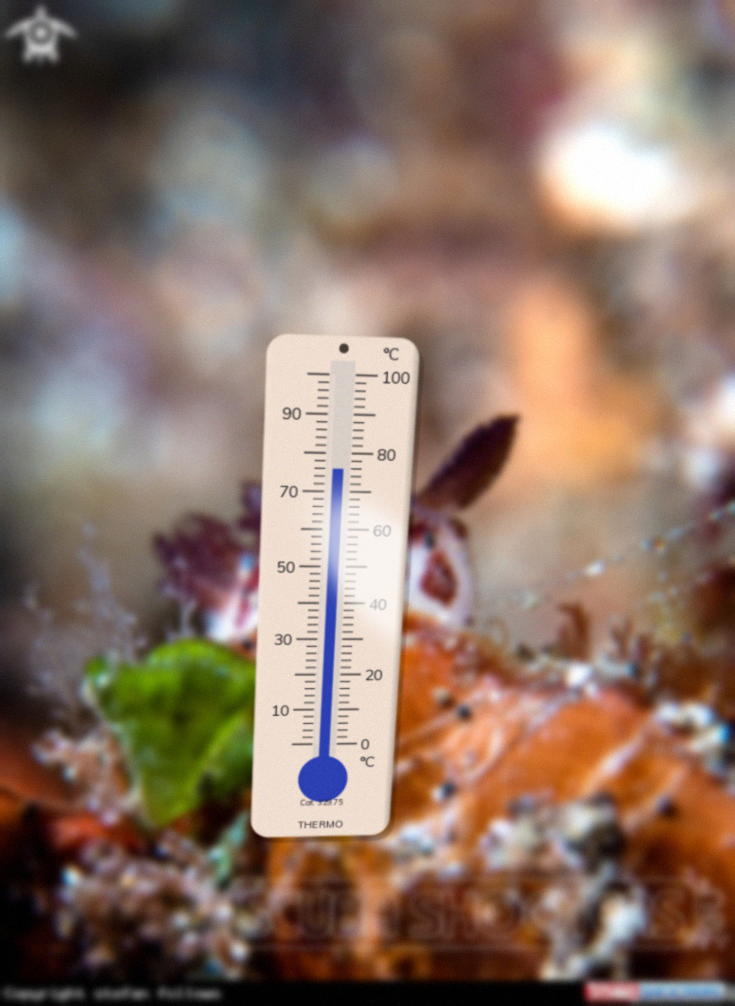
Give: 76 °C
